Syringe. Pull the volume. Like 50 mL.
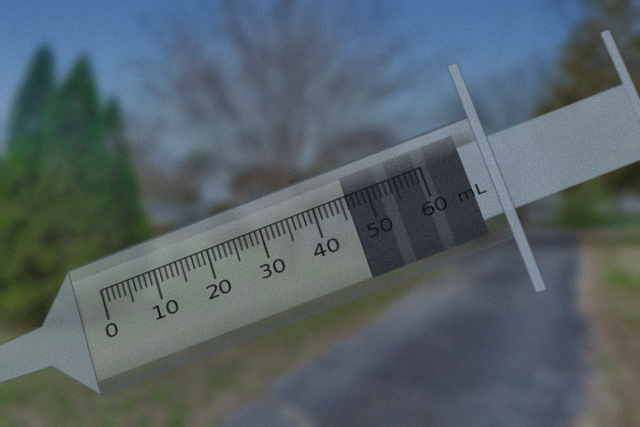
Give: 46 mL
